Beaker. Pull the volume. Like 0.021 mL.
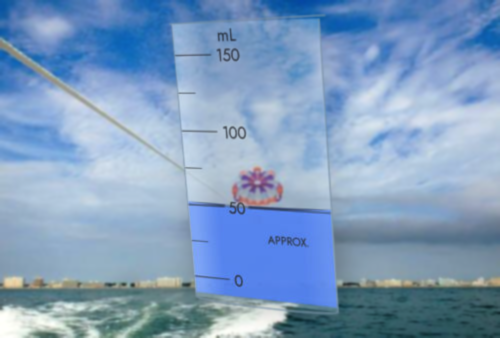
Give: 50 mL
